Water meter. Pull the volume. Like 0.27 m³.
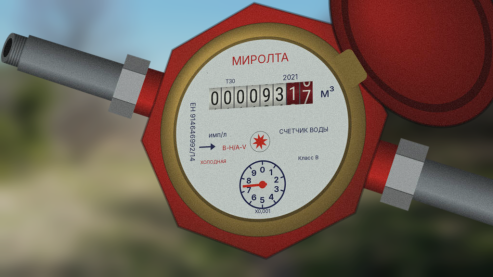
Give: 93.167 m³
